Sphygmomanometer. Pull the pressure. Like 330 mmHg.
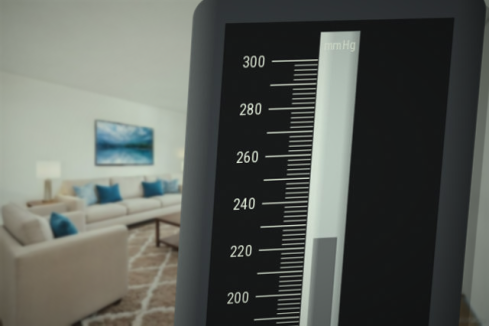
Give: 224 mmHg
